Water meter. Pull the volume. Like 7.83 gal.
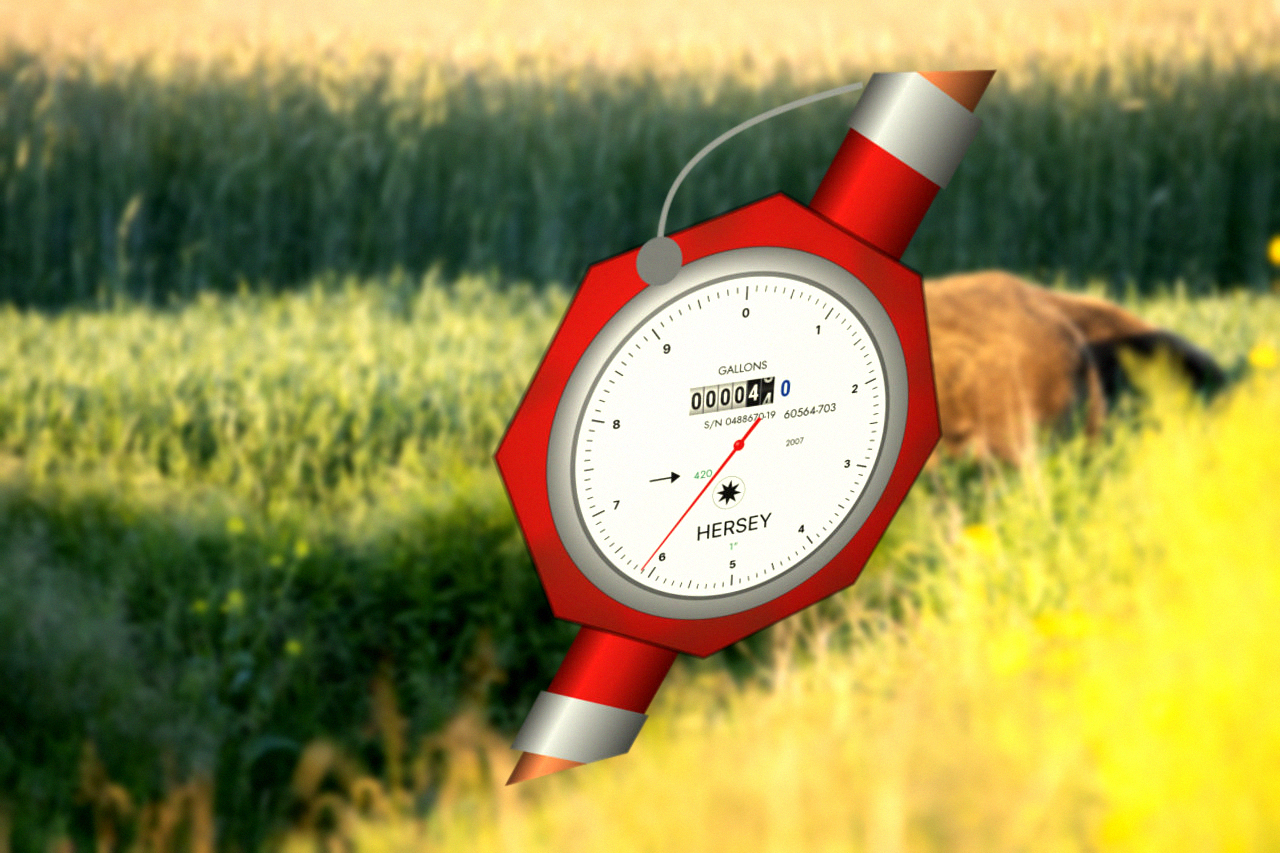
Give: 436.1 gal
